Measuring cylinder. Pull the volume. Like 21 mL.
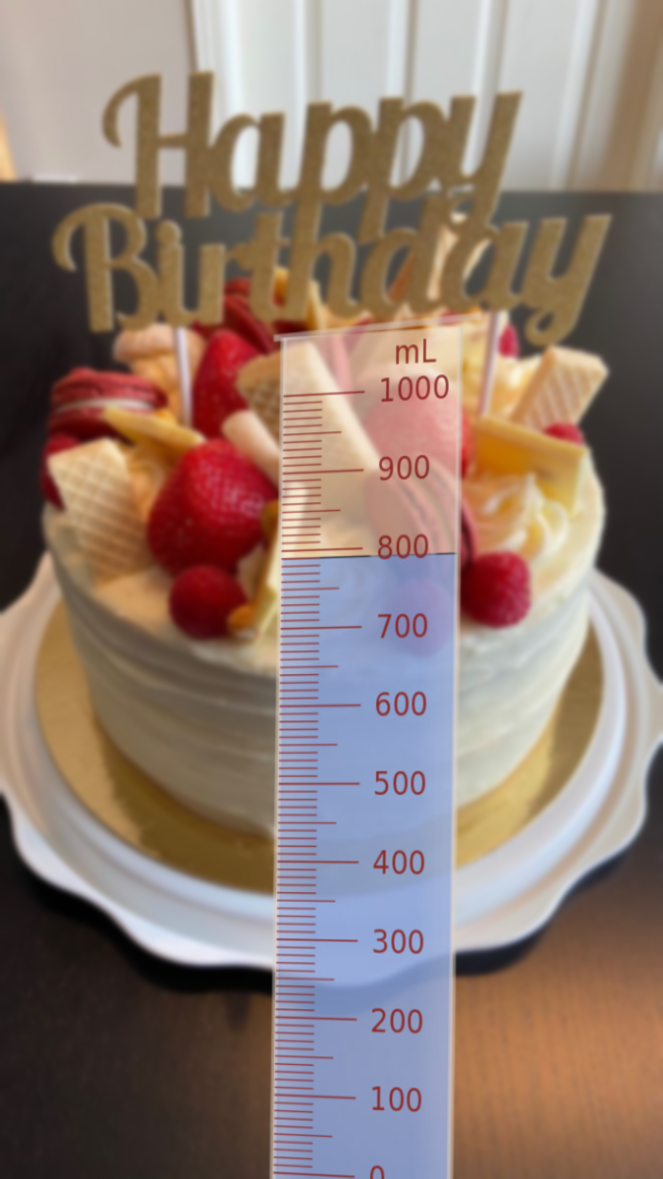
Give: 790 mL
